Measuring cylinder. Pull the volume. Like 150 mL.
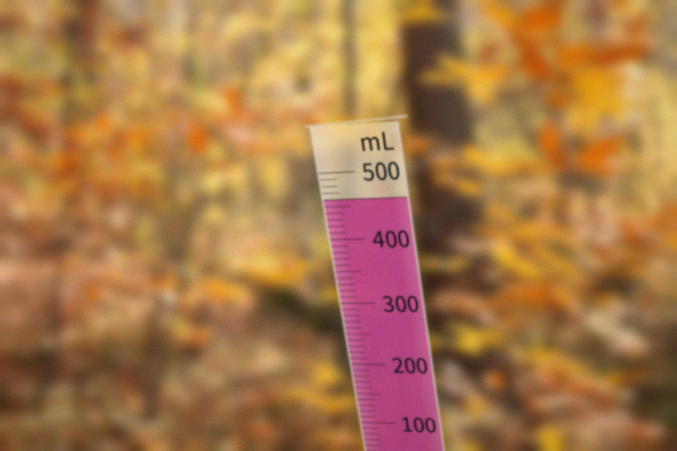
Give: 460 mL
